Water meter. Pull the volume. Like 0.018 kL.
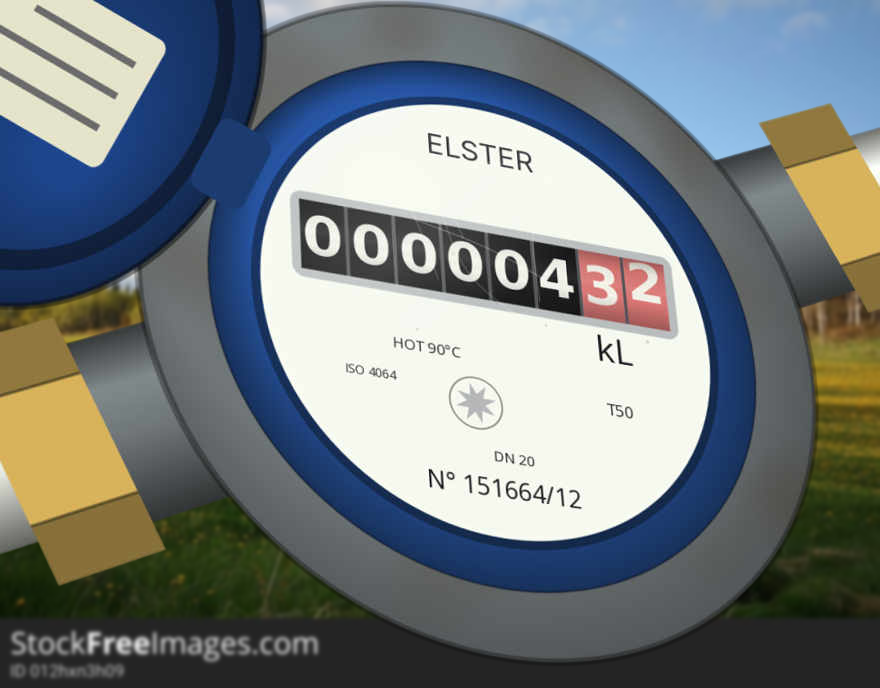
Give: 4.32 kL
